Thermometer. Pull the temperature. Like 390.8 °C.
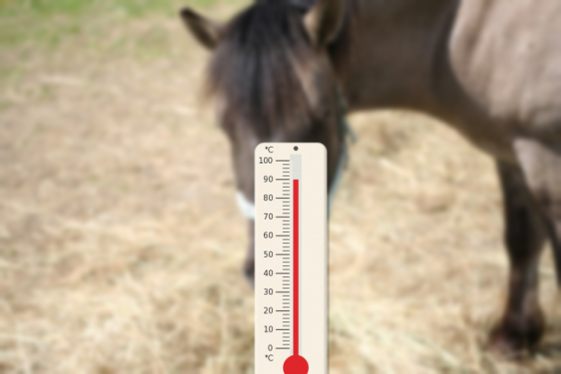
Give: 90 °C
